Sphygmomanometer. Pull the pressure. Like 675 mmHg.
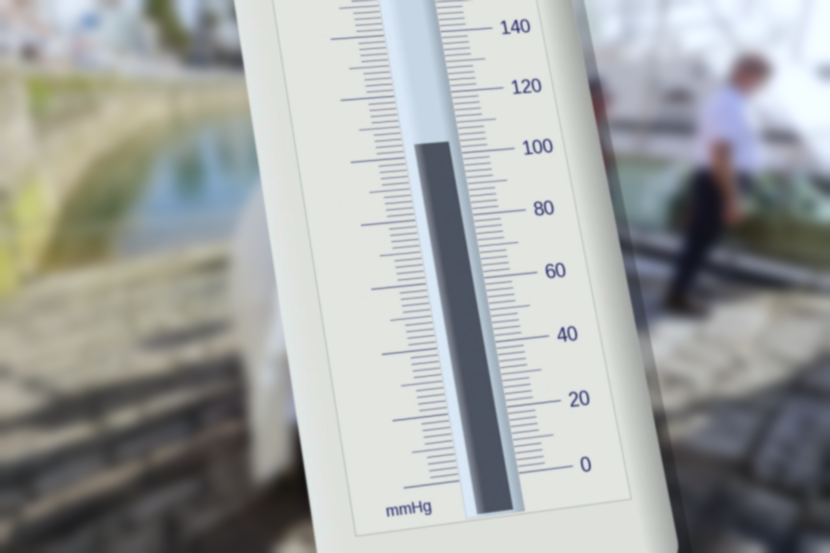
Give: 104 mmHg
